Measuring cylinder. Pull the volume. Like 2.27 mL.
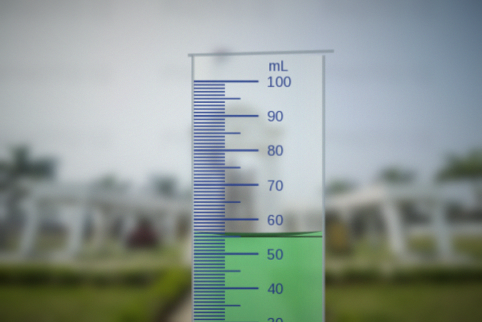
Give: 55 mL
